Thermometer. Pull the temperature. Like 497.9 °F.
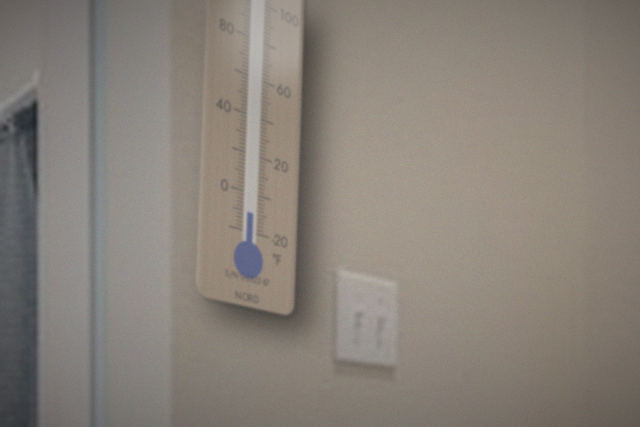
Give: -10 °F
